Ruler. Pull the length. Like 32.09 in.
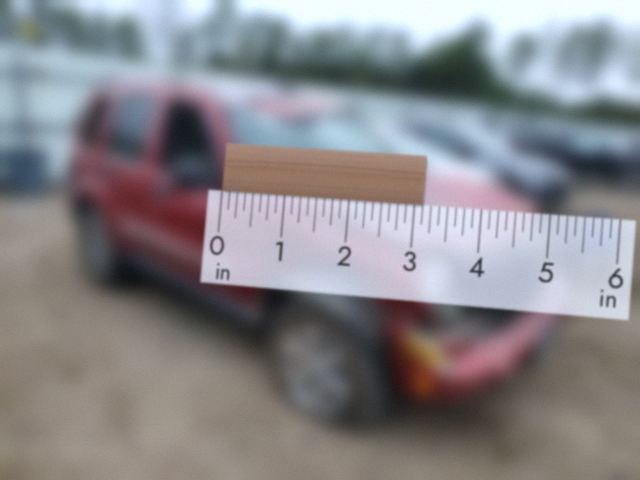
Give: 3.125 in
